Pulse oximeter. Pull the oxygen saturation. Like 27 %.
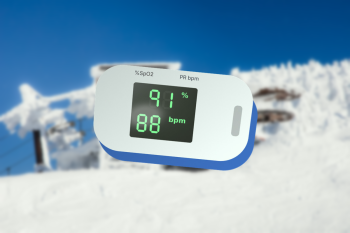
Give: 91 %
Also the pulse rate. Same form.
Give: 88 bpm
